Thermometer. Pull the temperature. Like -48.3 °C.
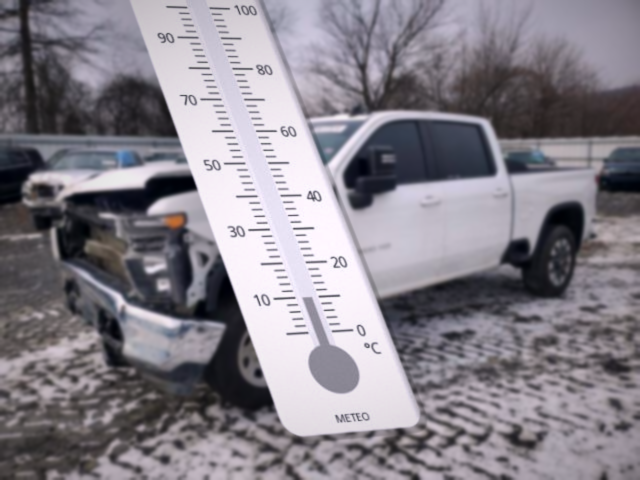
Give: 10 °C
